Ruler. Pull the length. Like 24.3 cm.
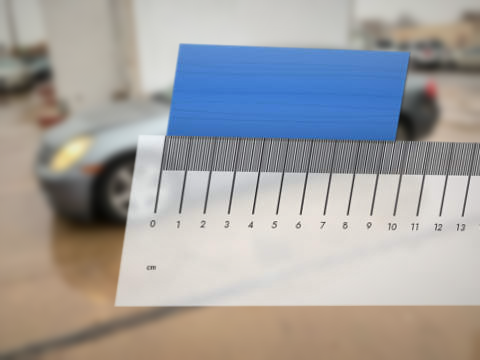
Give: 9.5 cm
